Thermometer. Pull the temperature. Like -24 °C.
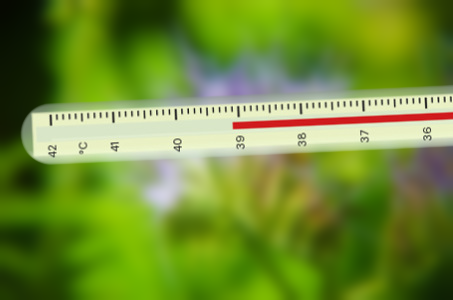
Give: 39.1 °C
